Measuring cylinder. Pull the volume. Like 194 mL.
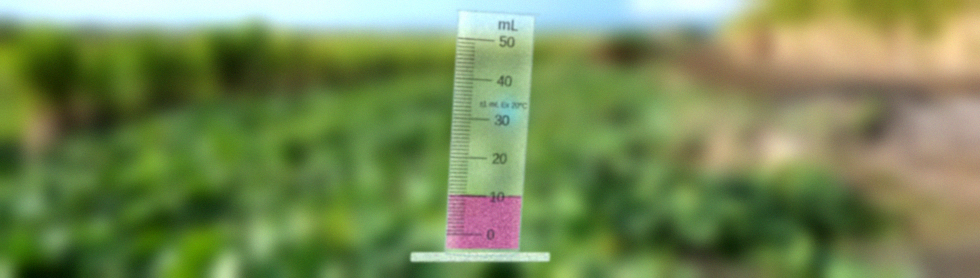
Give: 10 mL
